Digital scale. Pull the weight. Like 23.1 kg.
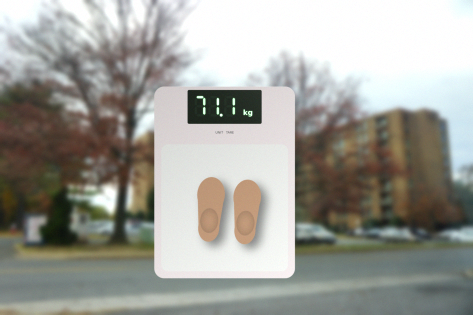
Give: 71.1 kg
